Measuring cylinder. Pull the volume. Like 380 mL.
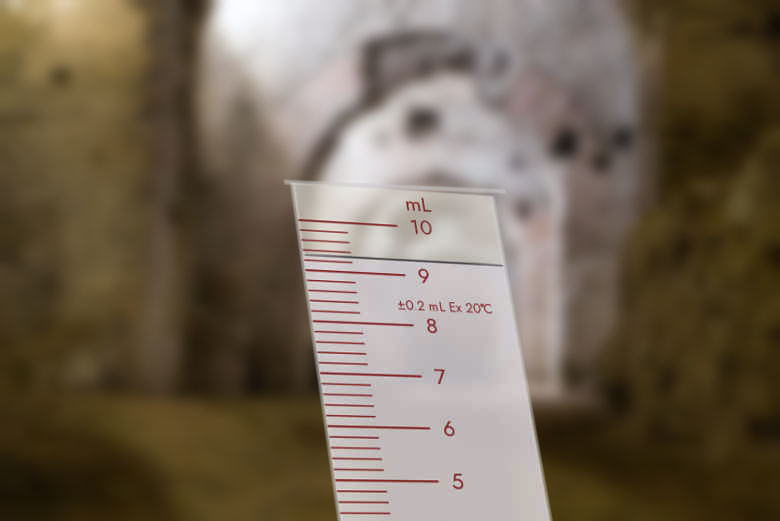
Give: 9.3 mL
